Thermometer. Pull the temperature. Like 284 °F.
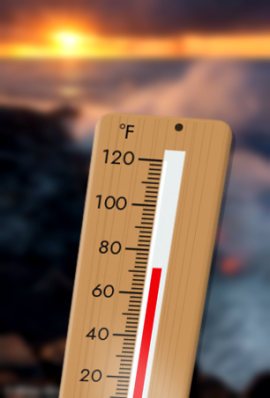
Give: 72 °F
